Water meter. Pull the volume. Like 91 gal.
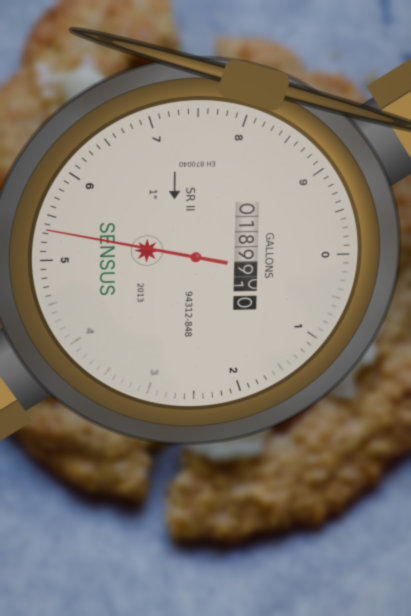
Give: 189905.3 gal
